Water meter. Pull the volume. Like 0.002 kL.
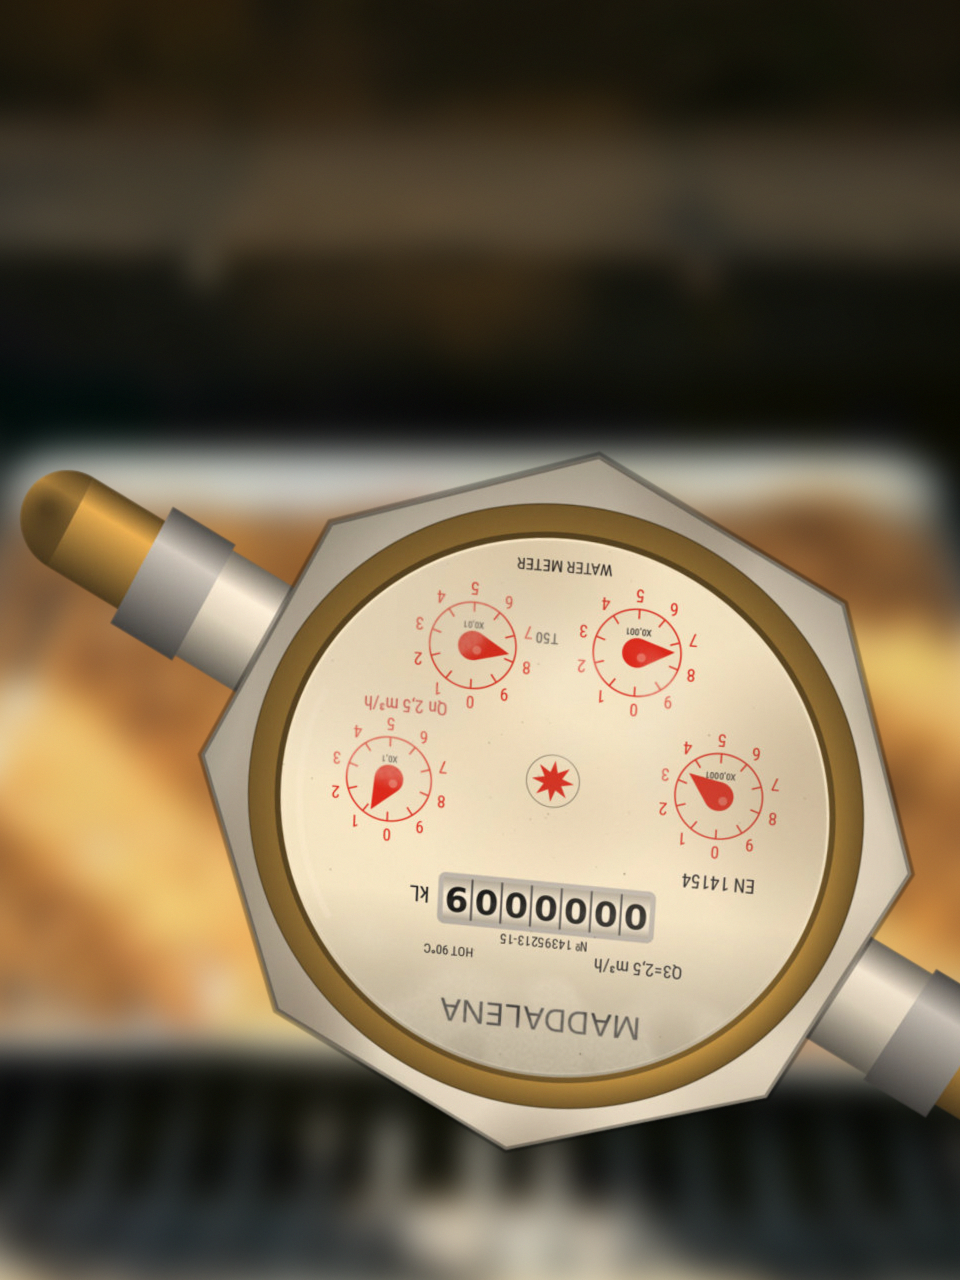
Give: 9.0773 kL
